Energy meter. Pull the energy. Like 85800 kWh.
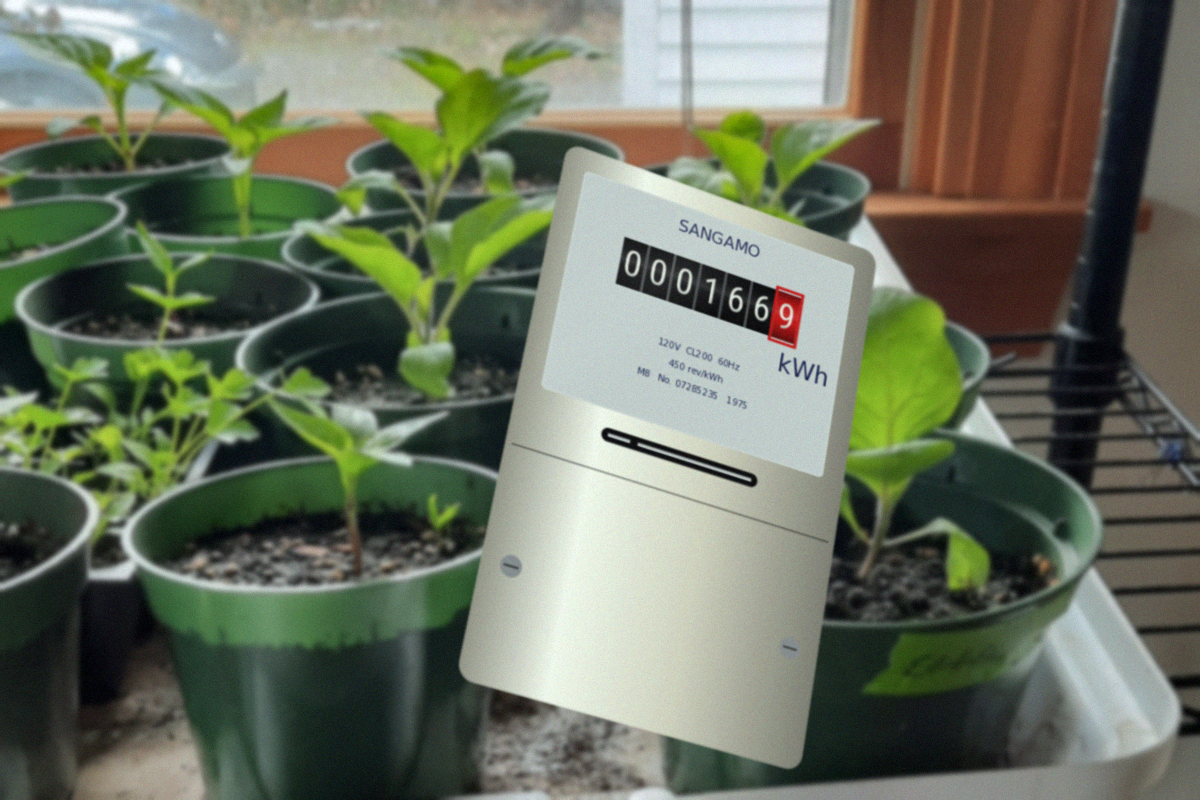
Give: 166.9 kWh
